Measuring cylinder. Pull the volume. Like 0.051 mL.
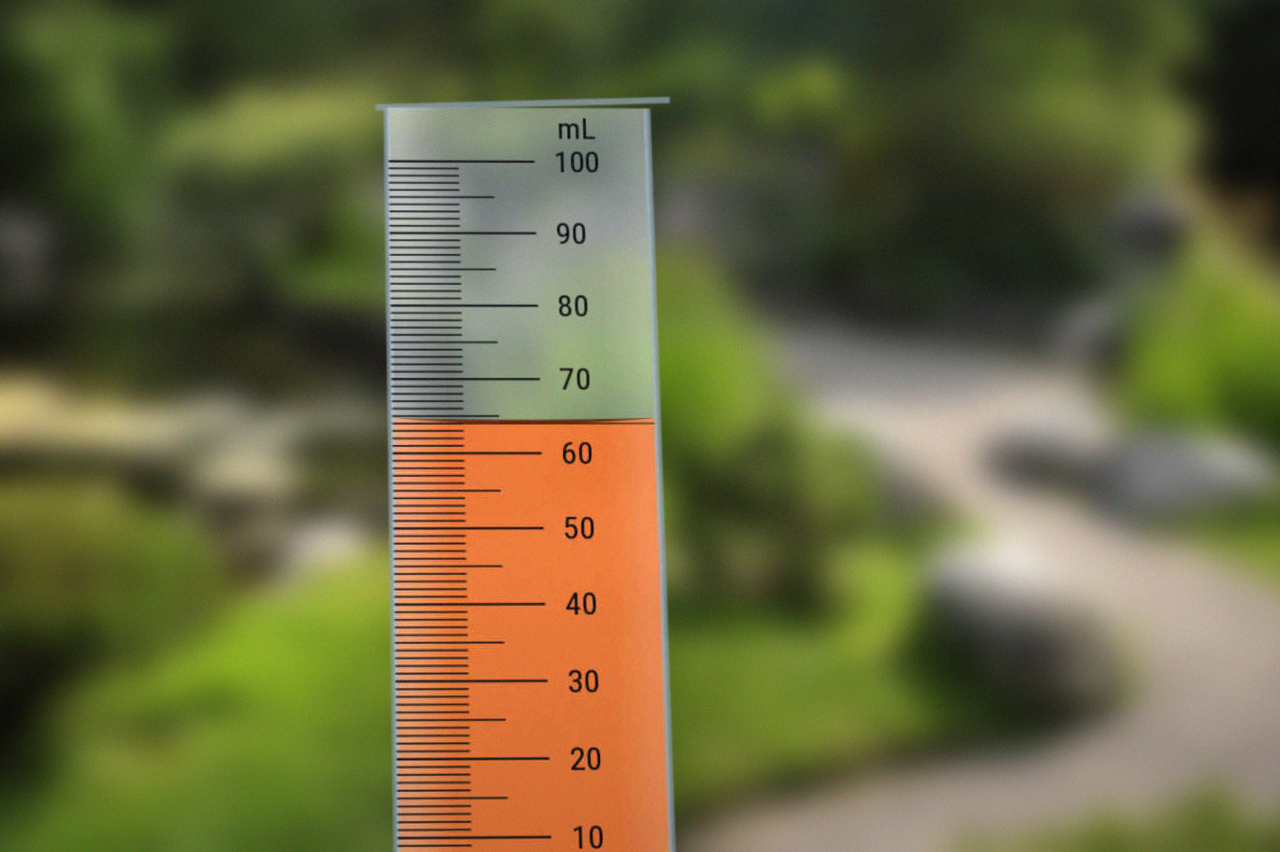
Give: 64 mL
